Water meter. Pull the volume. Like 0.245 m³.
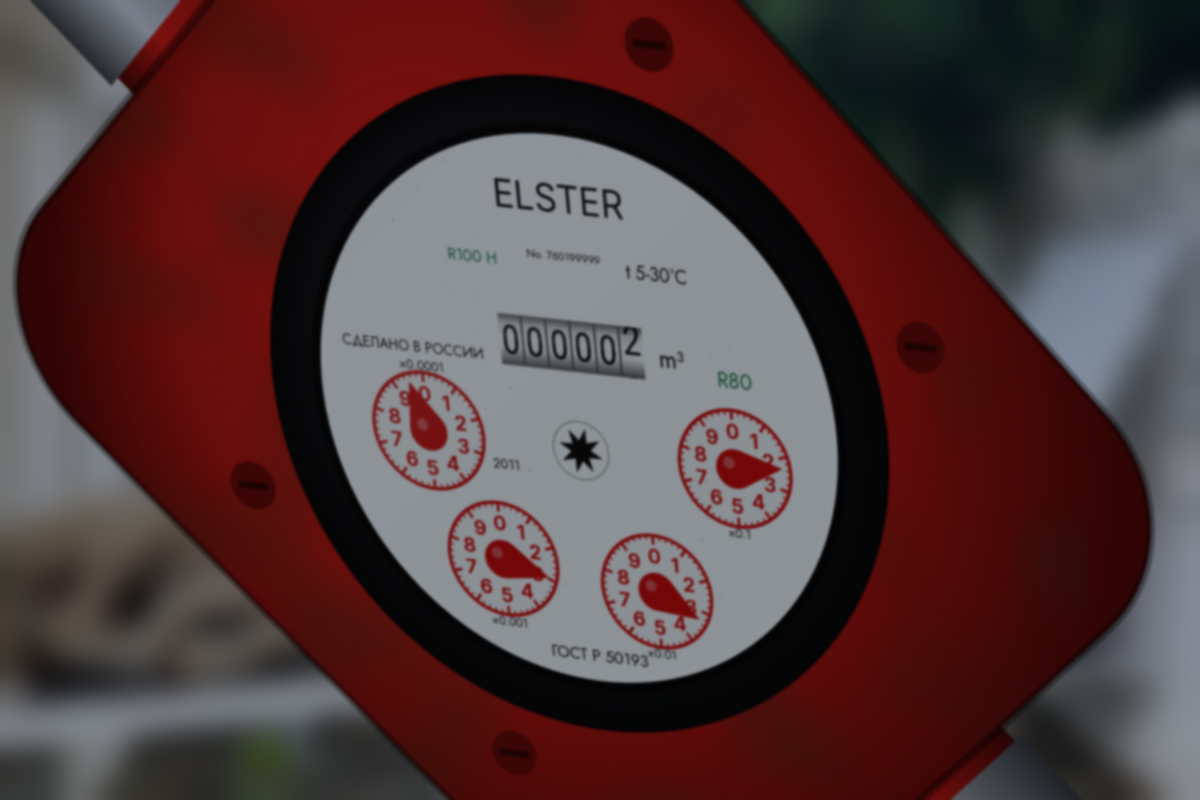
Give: 2.2329 m³
